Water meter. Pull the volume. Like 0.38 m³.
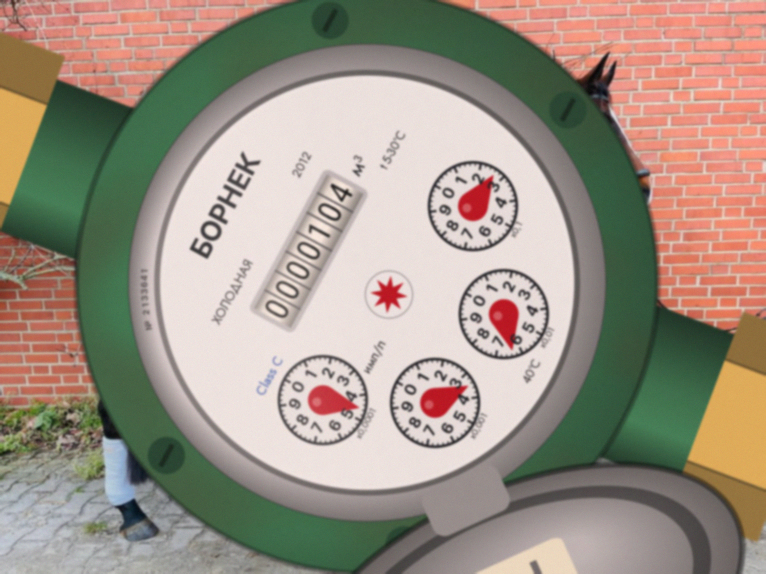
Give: 104.2634 m³
